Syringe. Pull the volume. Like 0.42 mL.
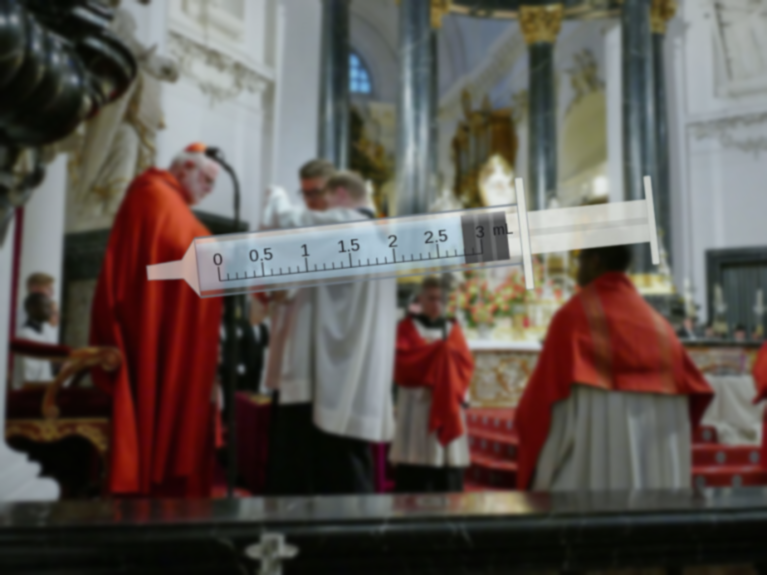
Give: 2.8 mL
